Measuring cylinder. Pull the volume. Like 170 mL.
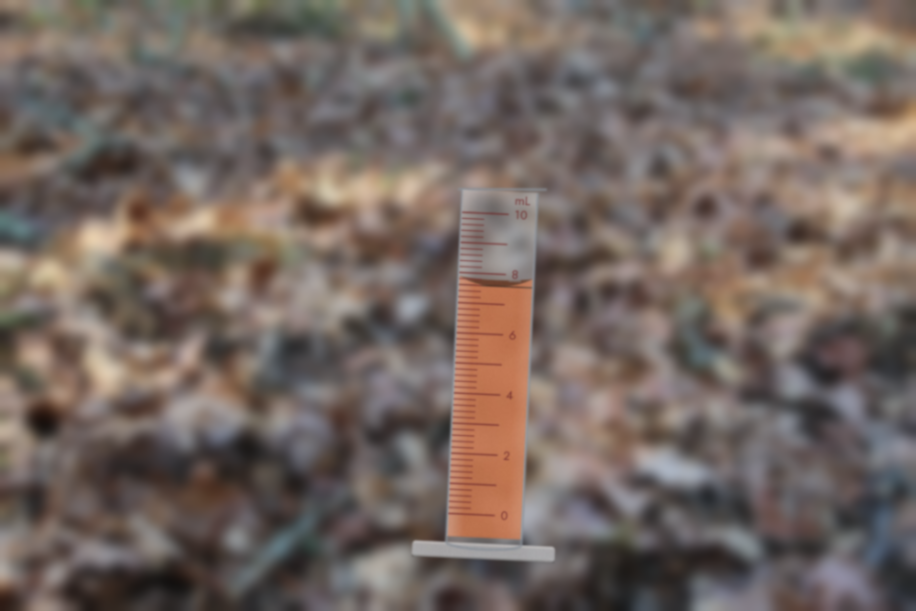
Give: 7.6 mL
